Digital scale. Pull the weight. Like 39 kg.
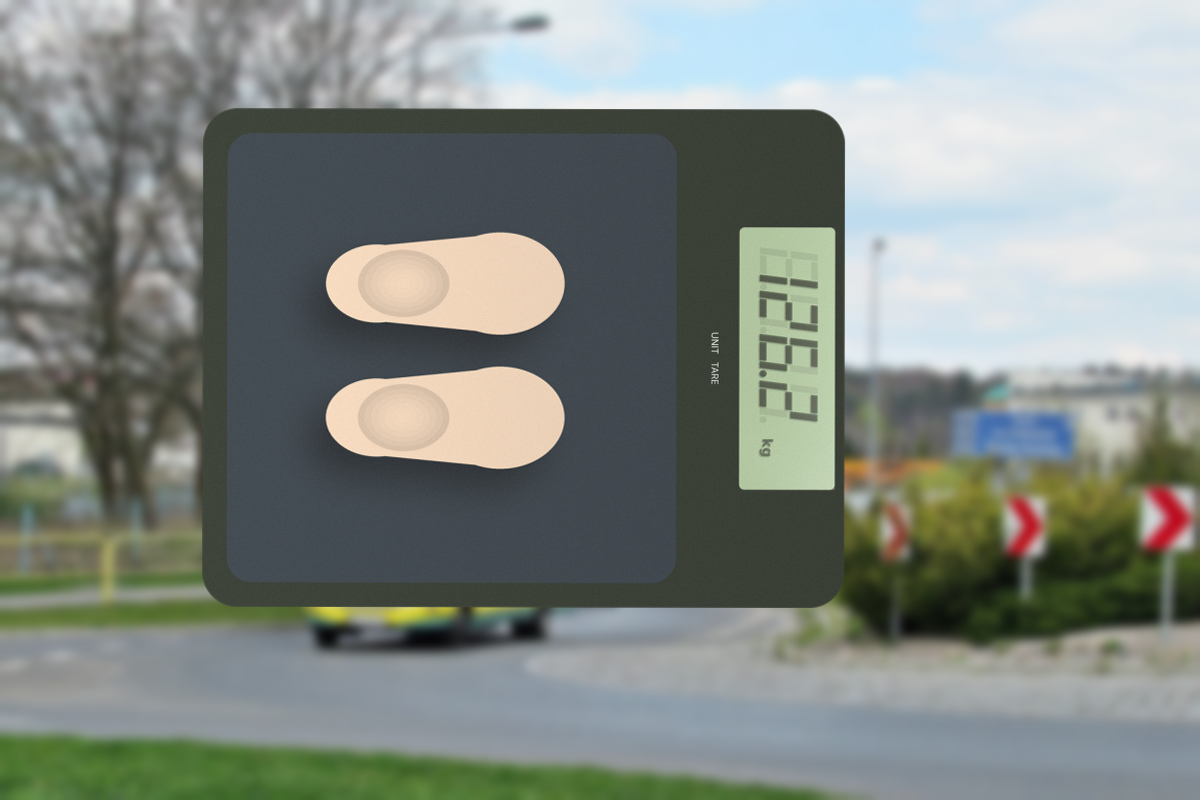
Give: 126.2 kg
